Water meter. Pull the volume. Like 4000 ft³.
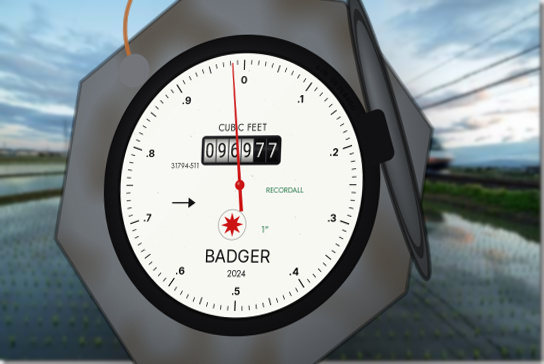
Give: 96976.98 ft³
